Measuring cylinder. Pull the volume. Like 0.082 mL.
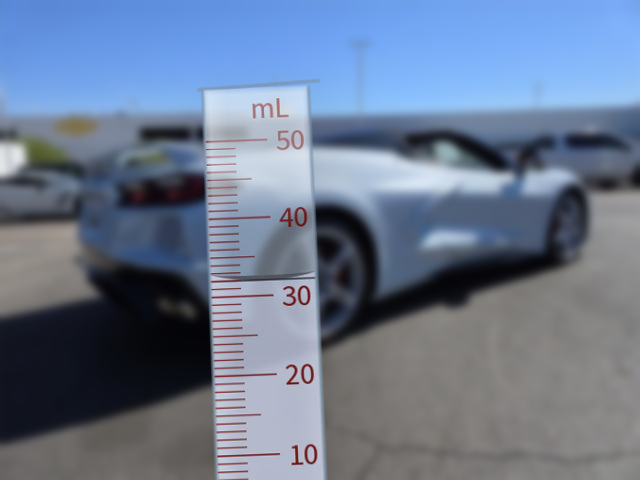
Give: 32 mL
